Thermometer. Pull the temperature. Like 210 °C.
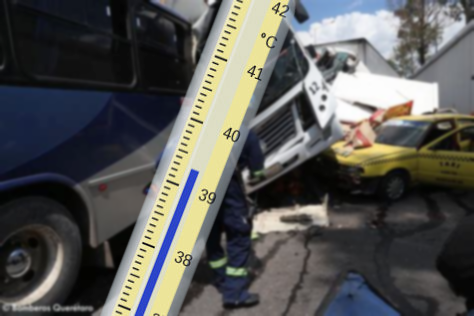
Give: 39.3 °C
